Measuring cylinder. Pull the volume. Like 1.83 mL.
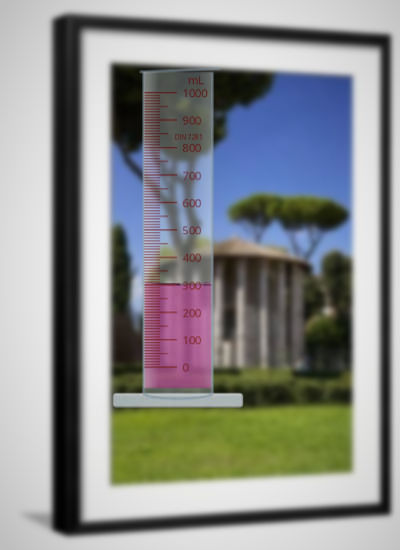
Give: 300 mL
